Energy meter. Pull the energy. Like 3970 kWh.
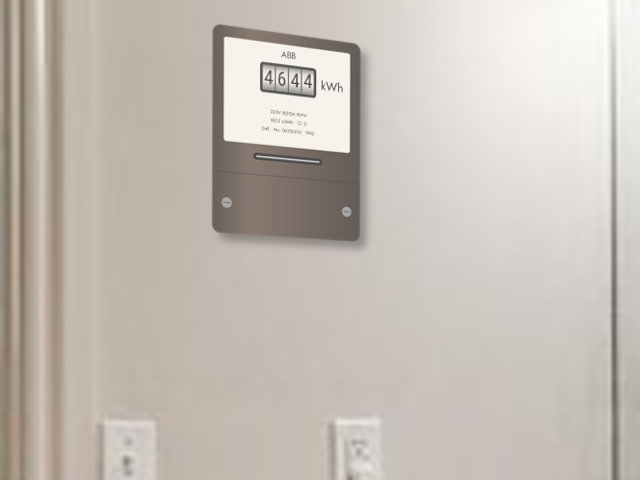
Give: 4644 kWh
